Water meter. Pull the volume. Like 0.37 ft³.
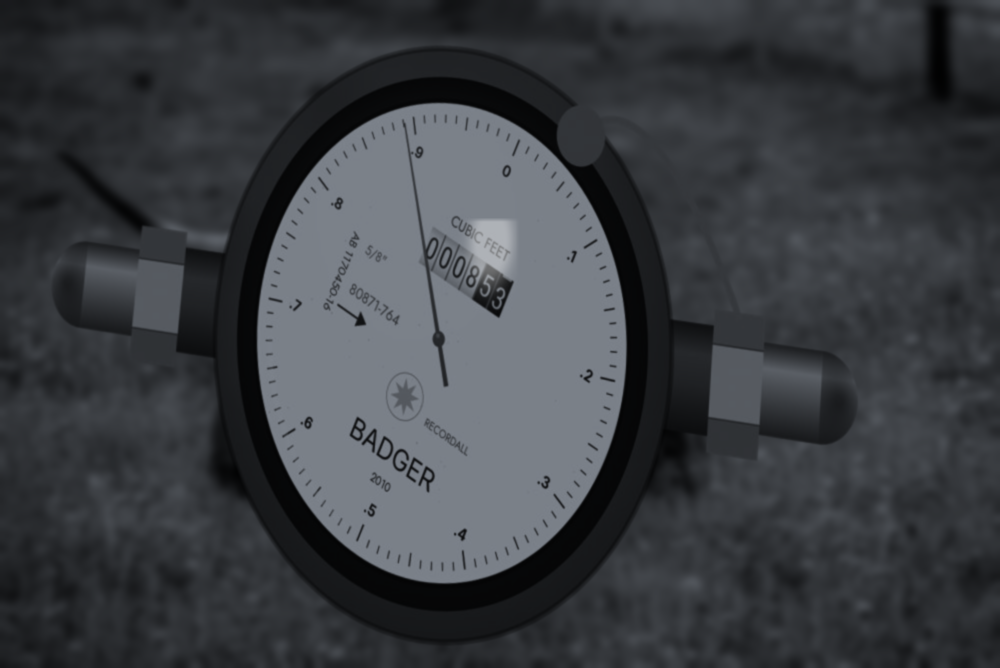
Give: 852.89 ft³
